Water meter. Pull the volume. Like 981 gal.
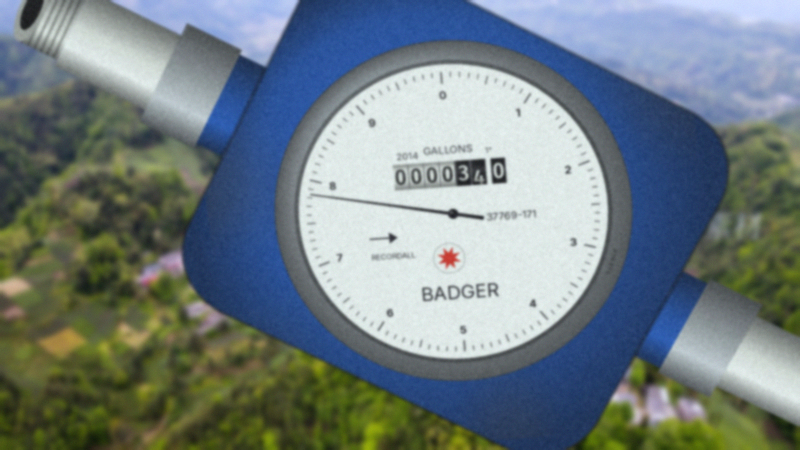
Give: 337.8 gal
